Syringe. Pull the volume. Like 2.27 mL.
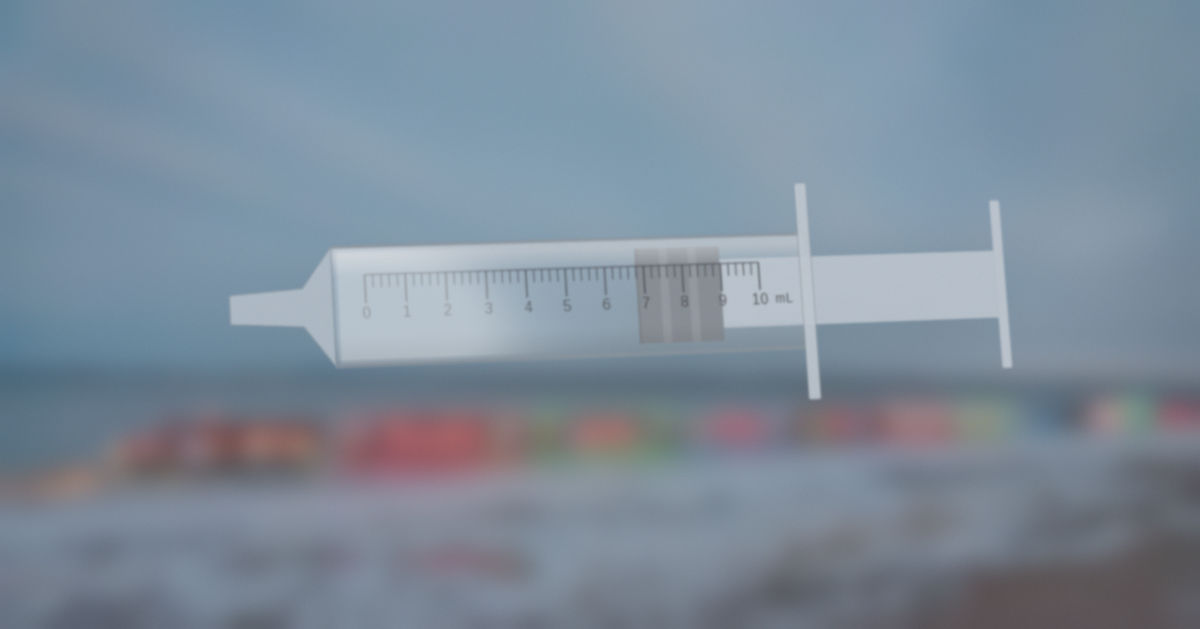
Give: 6.8 mL
